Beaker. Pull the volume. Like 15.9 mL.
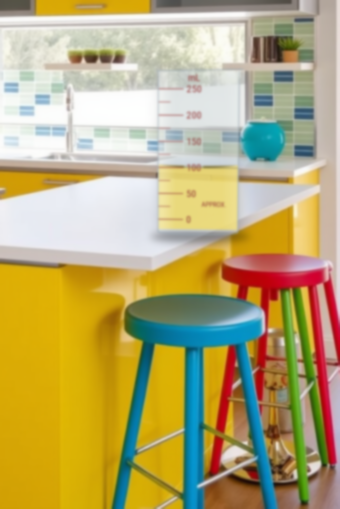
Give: 100 mL
